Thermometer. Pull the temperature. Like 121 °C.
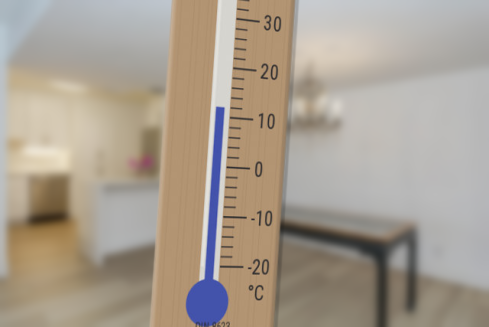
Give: 12 °C
